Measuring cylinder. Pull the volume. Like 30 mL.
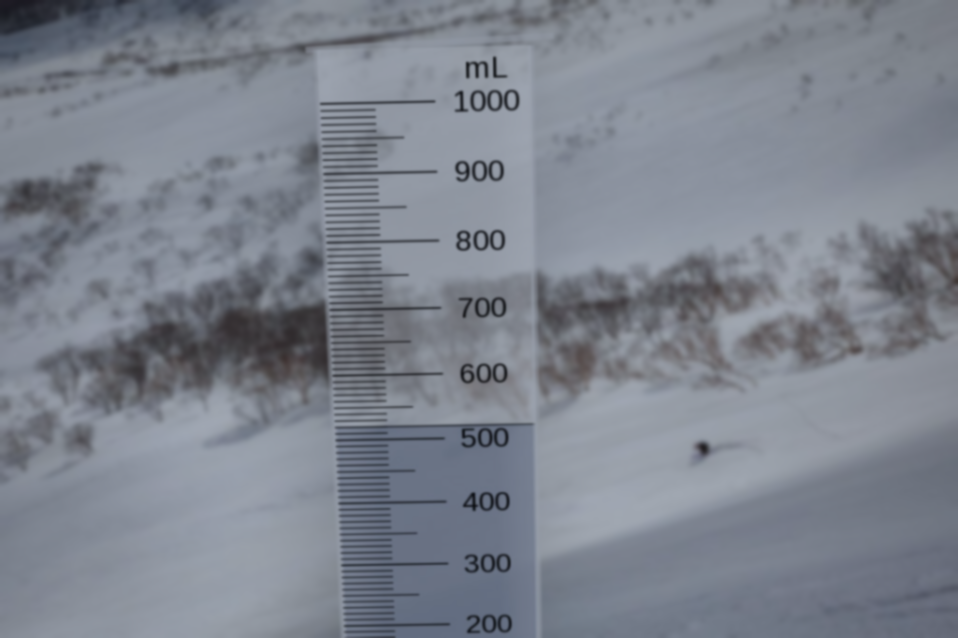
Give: 520 mL
